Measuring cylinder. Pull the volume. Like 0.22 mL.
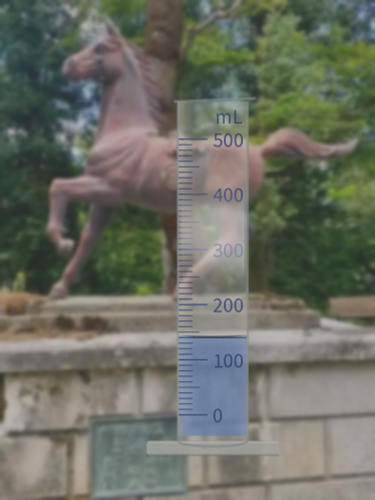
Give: 140 mL
